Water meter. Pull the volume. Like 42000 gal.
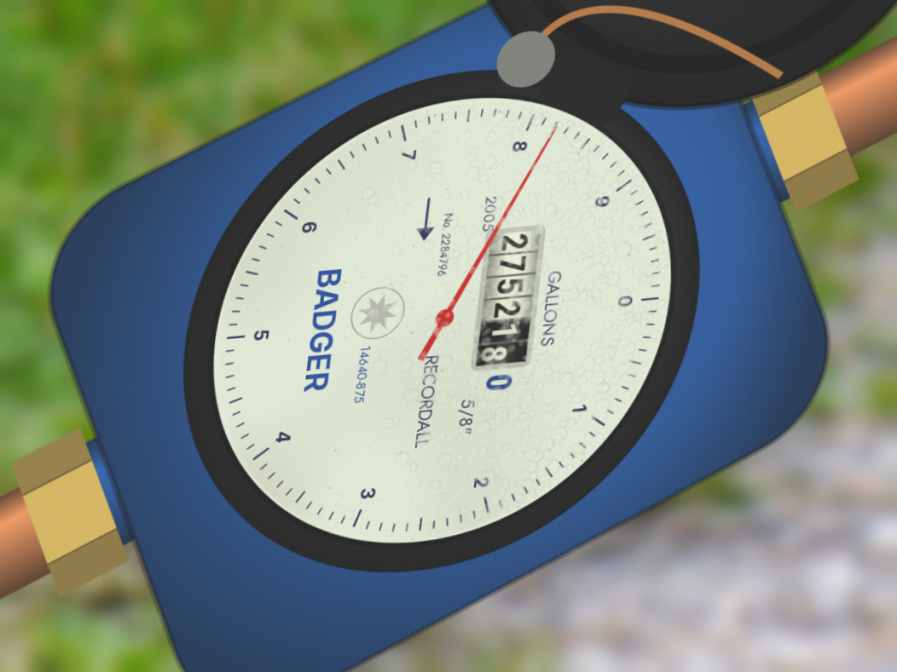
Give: 2752178.2 gal
